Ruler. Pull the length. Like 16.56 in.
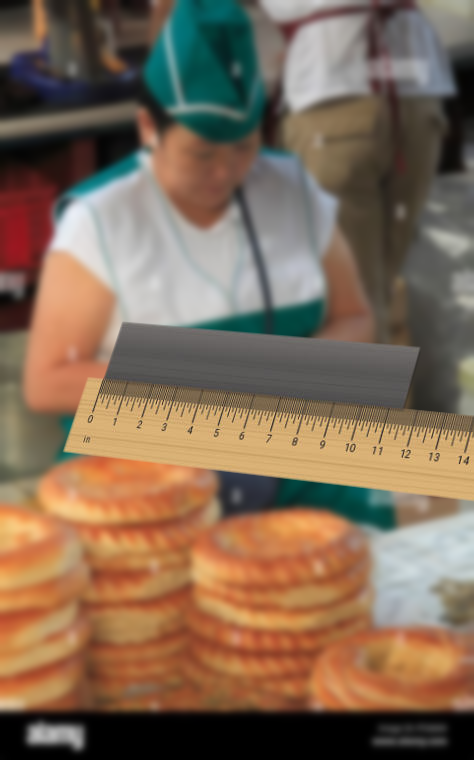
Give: 11.5 in
